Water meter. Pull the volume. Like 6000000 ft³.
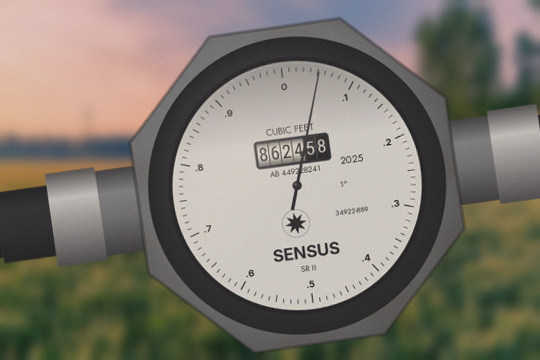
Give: 862458.05 ft³
